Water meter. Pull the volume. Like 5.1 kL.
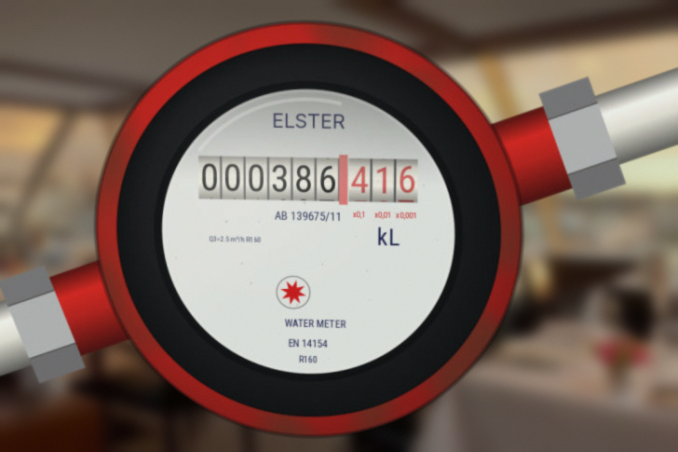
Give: 386.416 kL
